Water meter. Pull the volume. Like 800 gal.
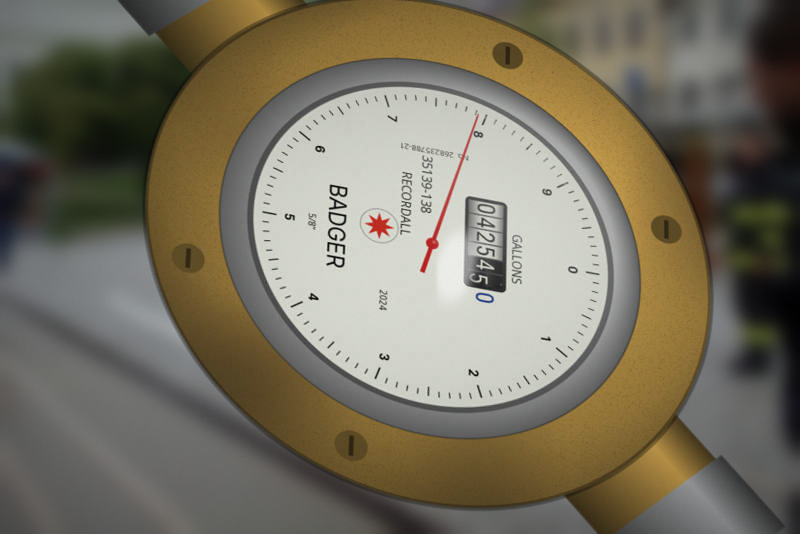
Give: 425447.9 gal
